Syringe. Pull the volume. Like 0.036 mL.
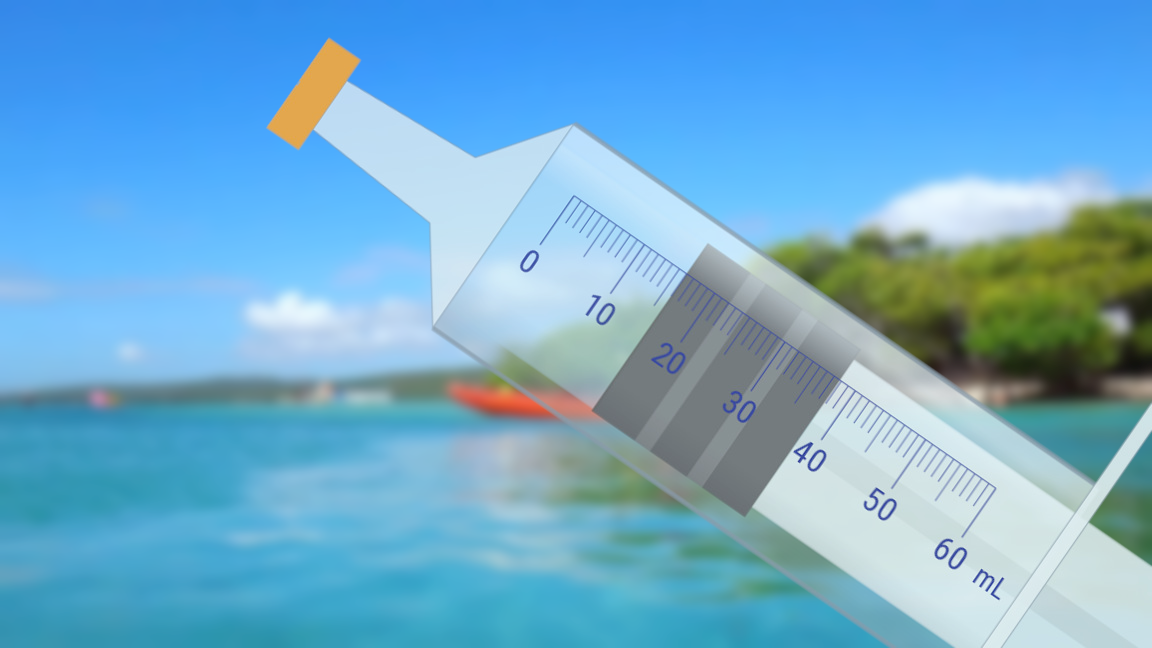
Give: 16 mL
